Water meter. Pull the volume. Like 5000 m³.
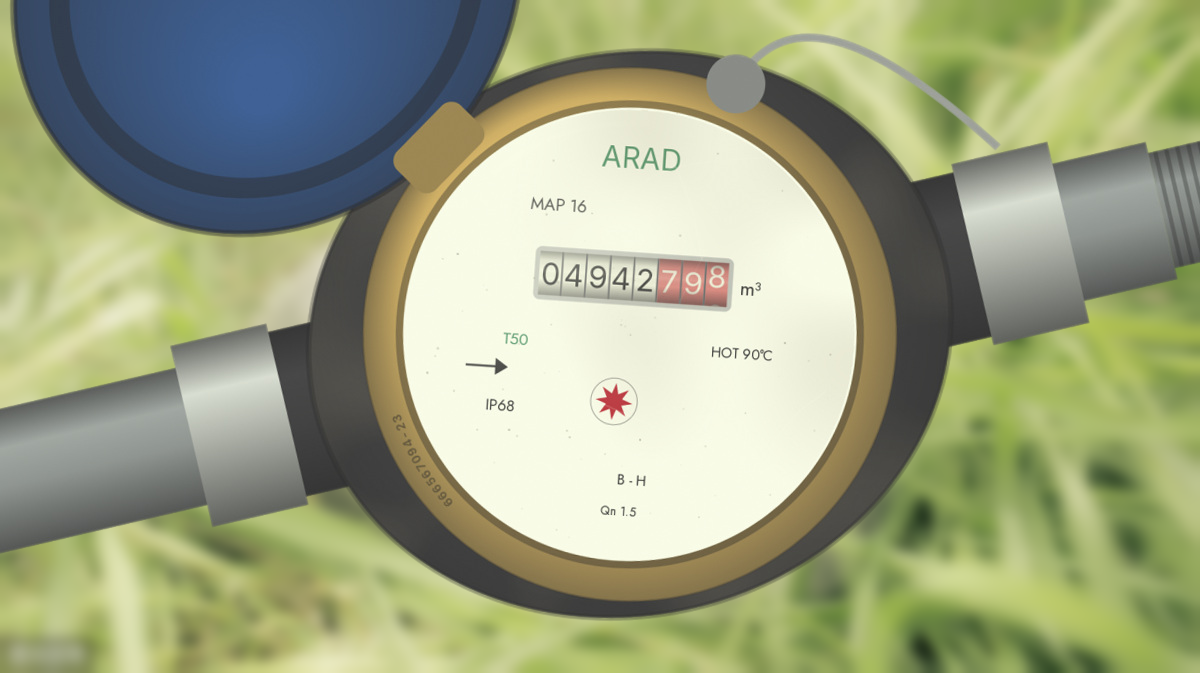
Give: 4942.798 m³
